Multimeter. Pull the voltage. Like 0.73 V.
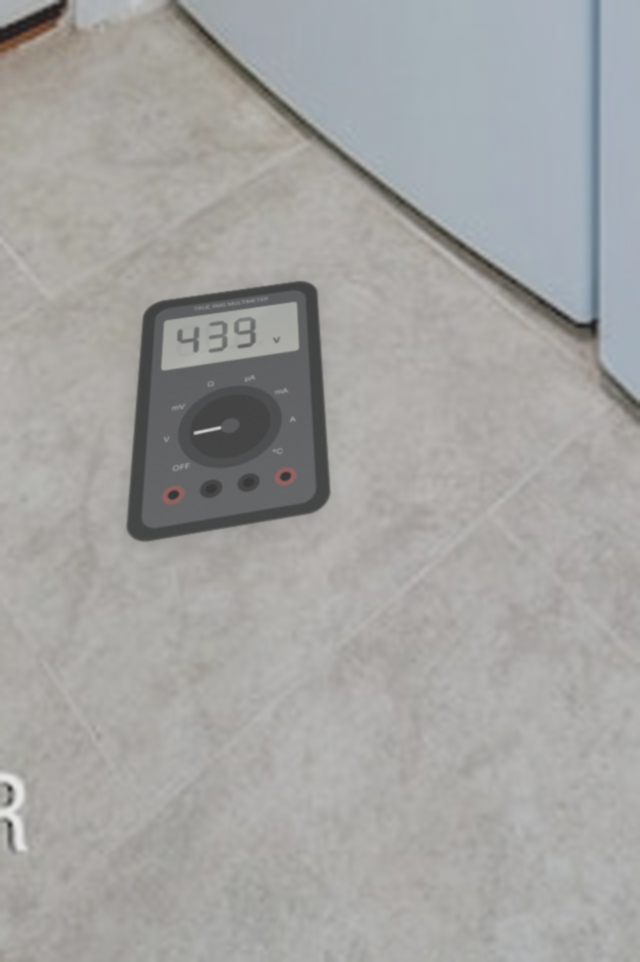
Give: 439 V
